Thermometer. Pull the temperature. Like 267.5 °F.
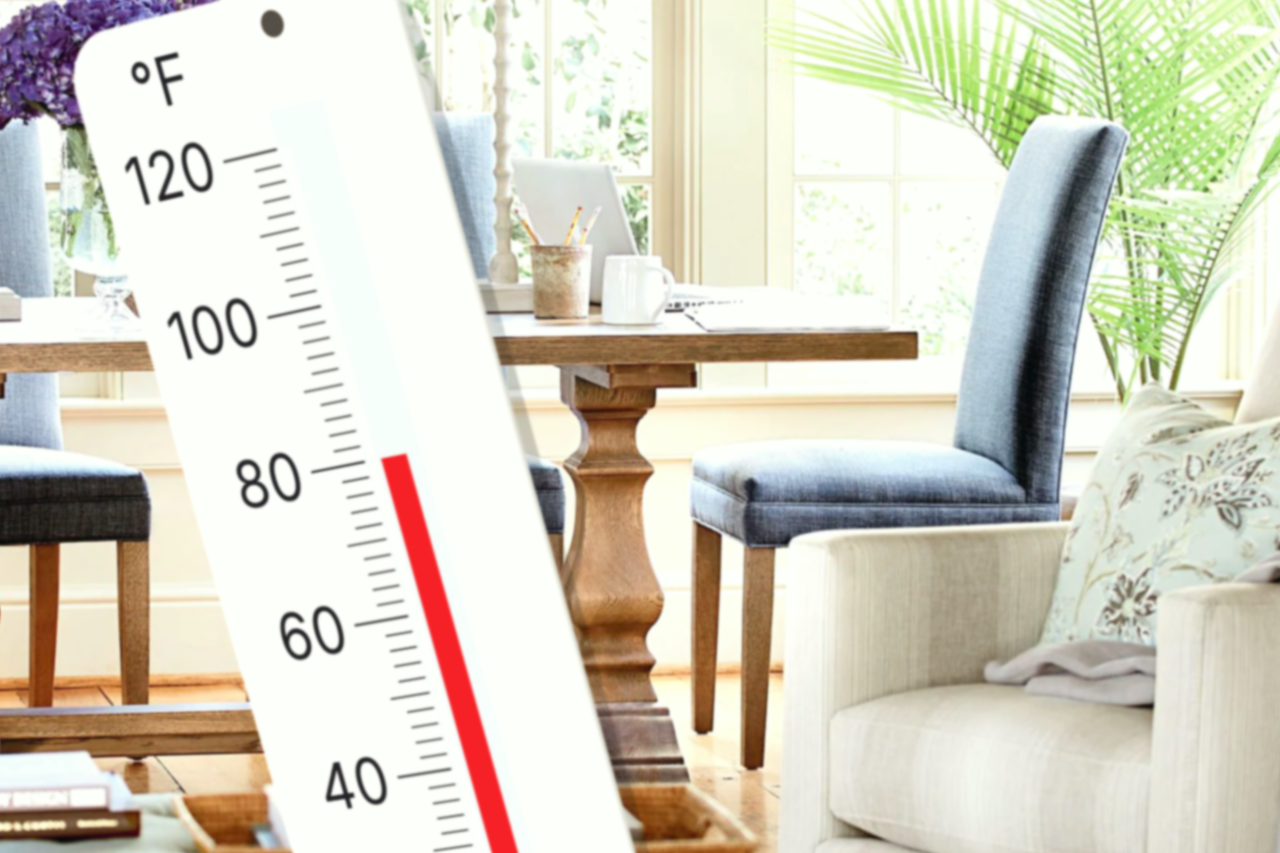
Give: 80 °F
